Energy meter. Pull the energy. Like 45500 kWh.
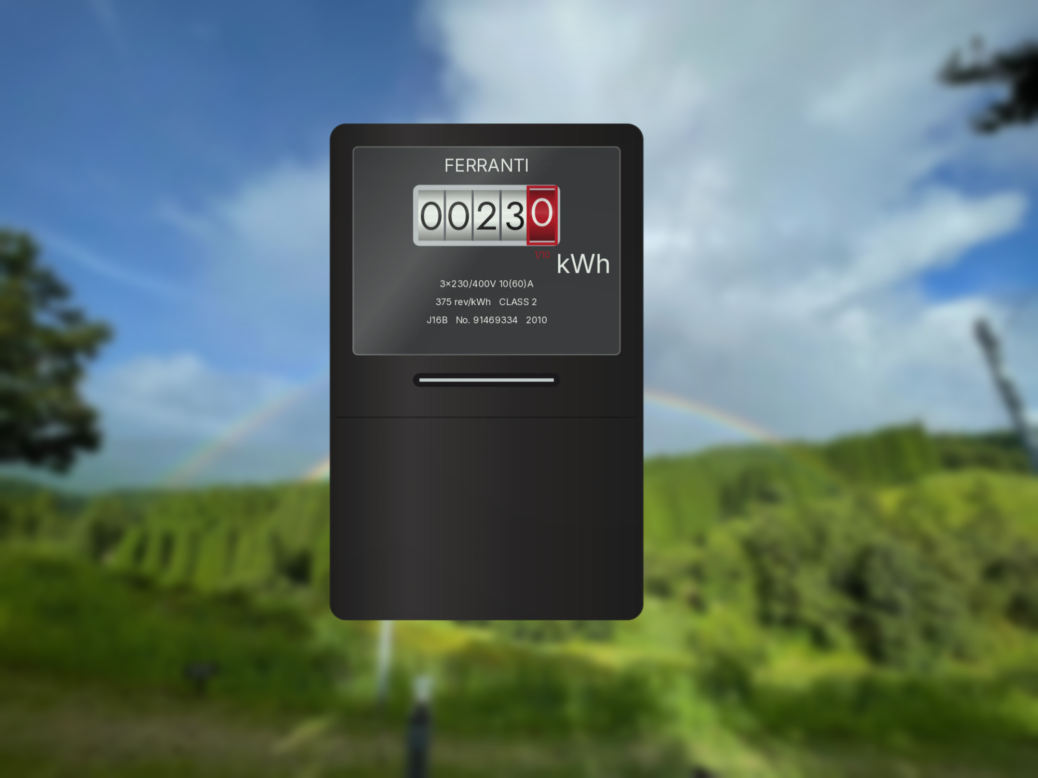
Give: 23.0 kWh
